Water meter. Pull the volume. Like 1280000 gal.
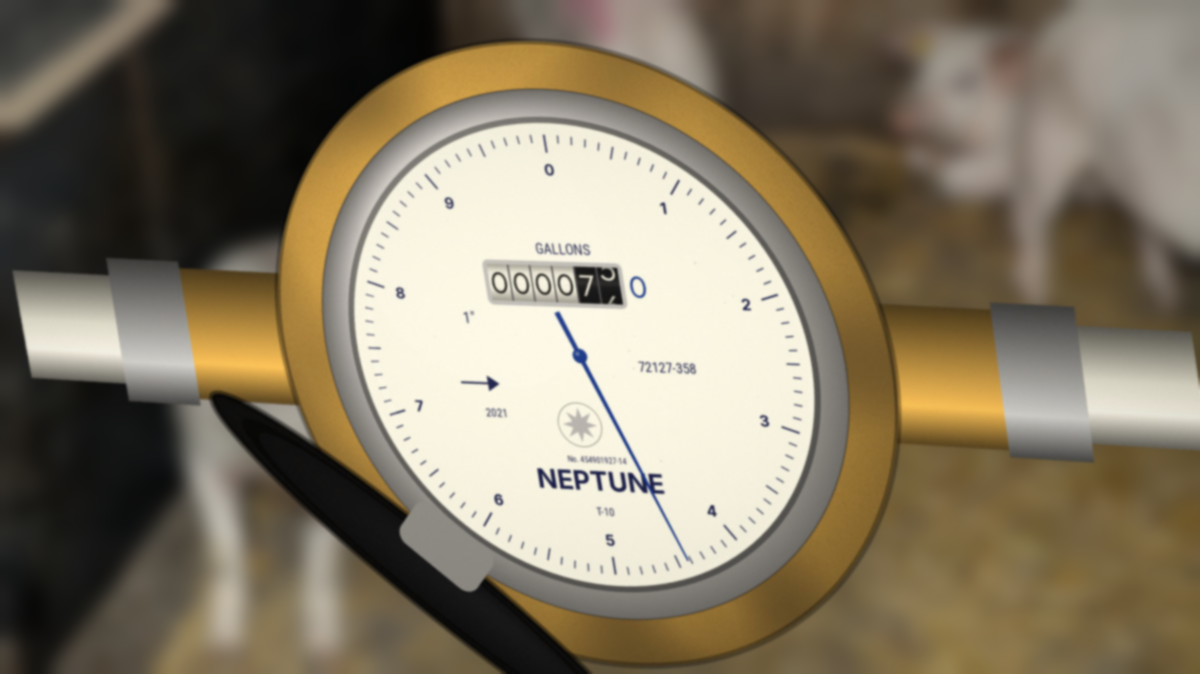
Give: 754.4 gal
